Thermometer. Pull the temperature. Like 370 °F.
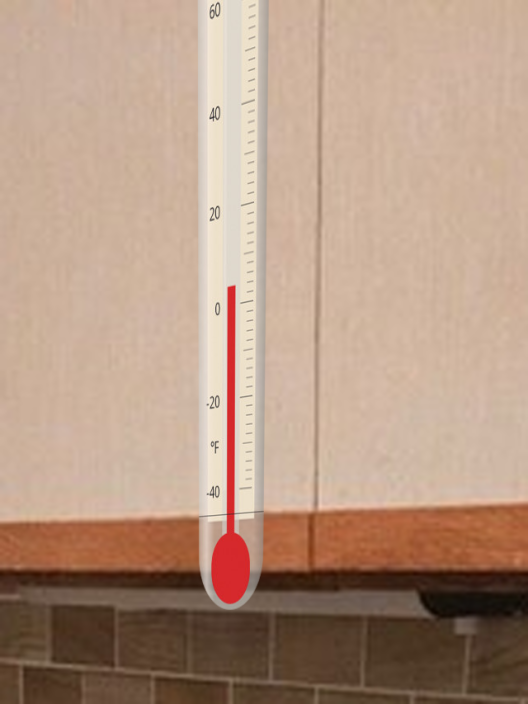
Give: 4 °F
